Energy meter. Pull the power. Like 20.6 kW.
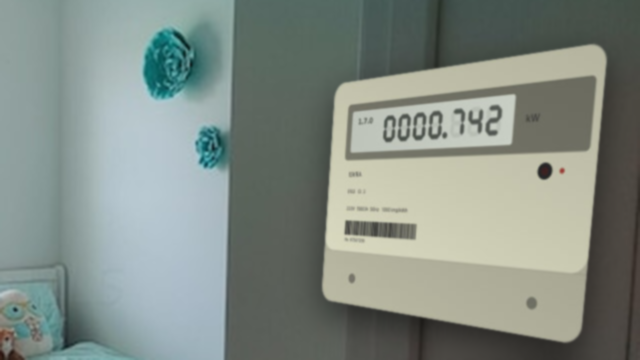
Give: 0.742 kW
